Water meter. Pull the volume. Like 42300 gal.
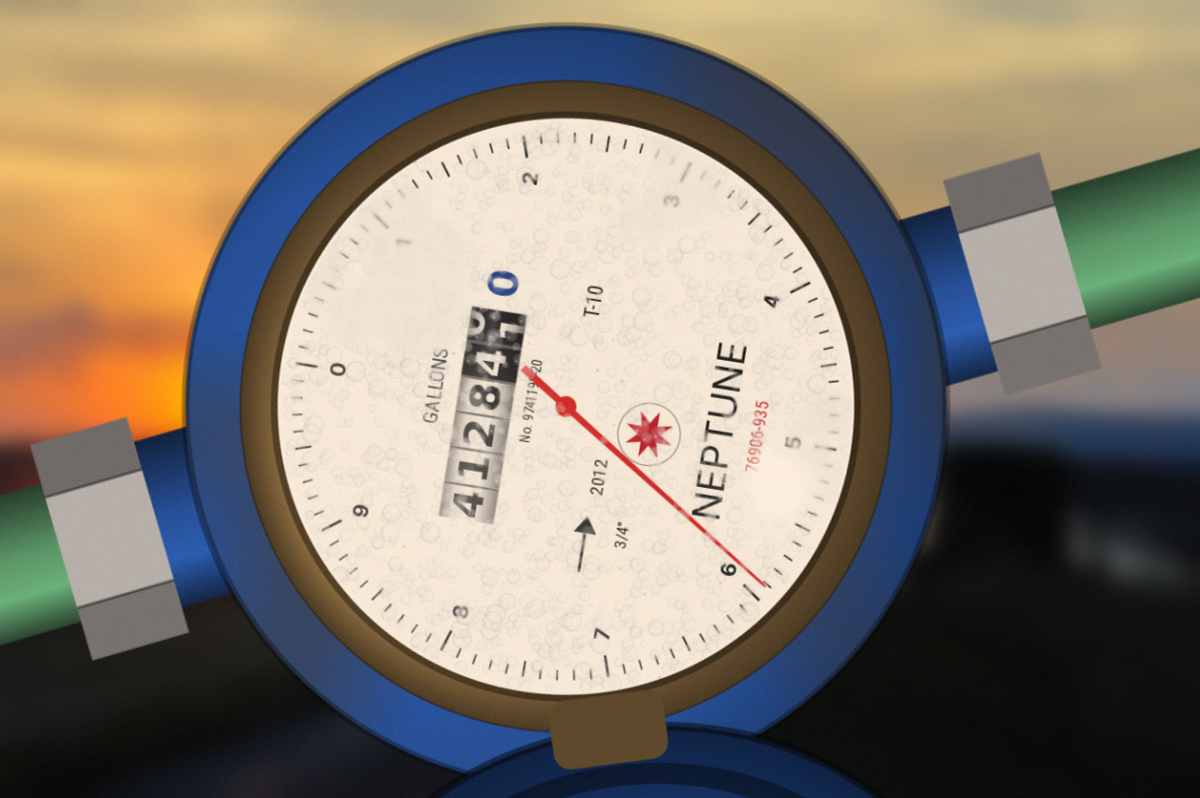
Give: 4128405.9 gal
